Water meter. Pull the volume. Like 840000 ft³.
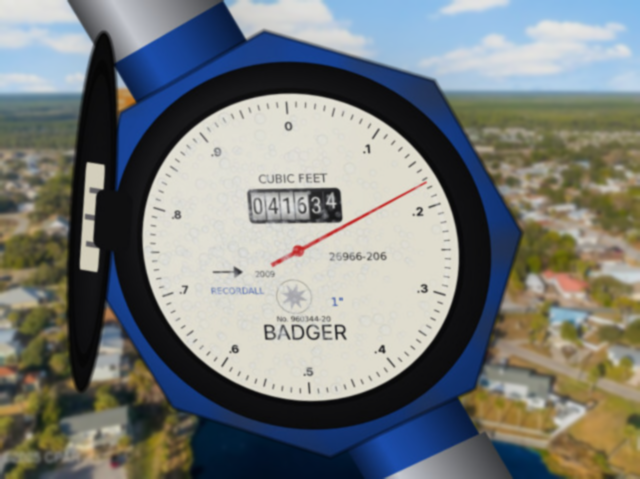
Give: 41634.17 ft³
